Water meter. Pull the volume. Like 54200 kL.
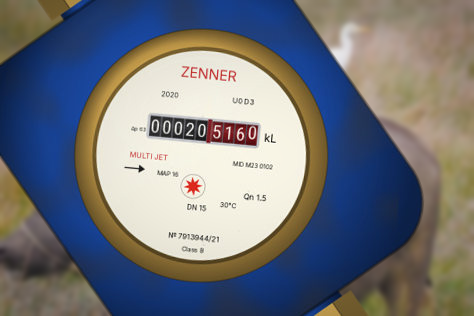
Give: 20.5160 kL
